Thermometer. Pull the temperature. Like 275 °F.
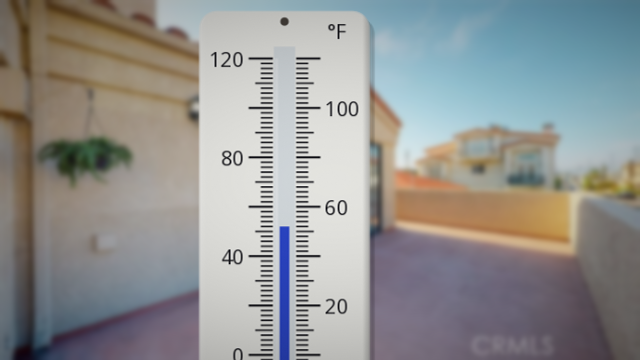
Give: 52 °F
